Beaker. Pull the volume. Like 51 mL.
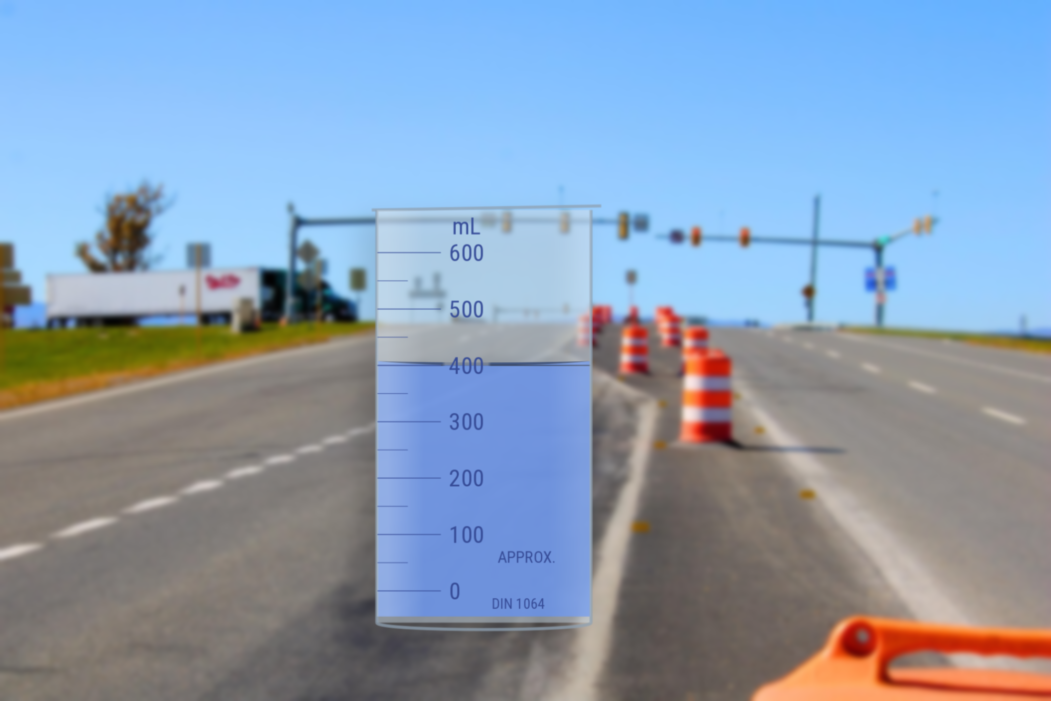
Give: 400 mL
